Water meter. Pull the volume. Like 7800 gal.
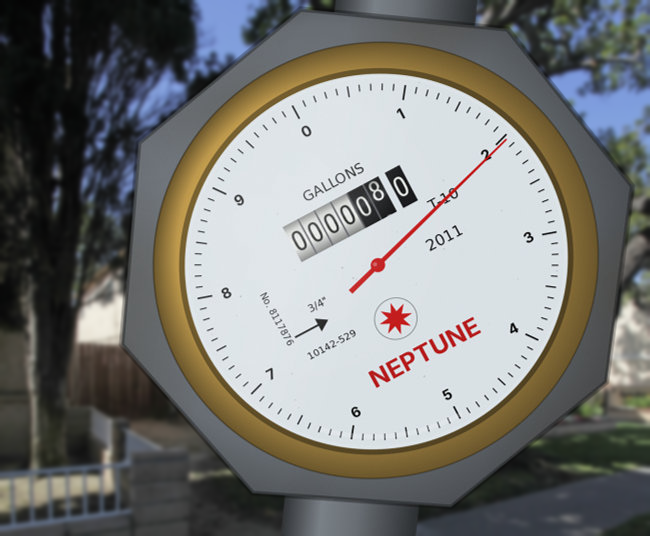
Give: 82.0 gal
